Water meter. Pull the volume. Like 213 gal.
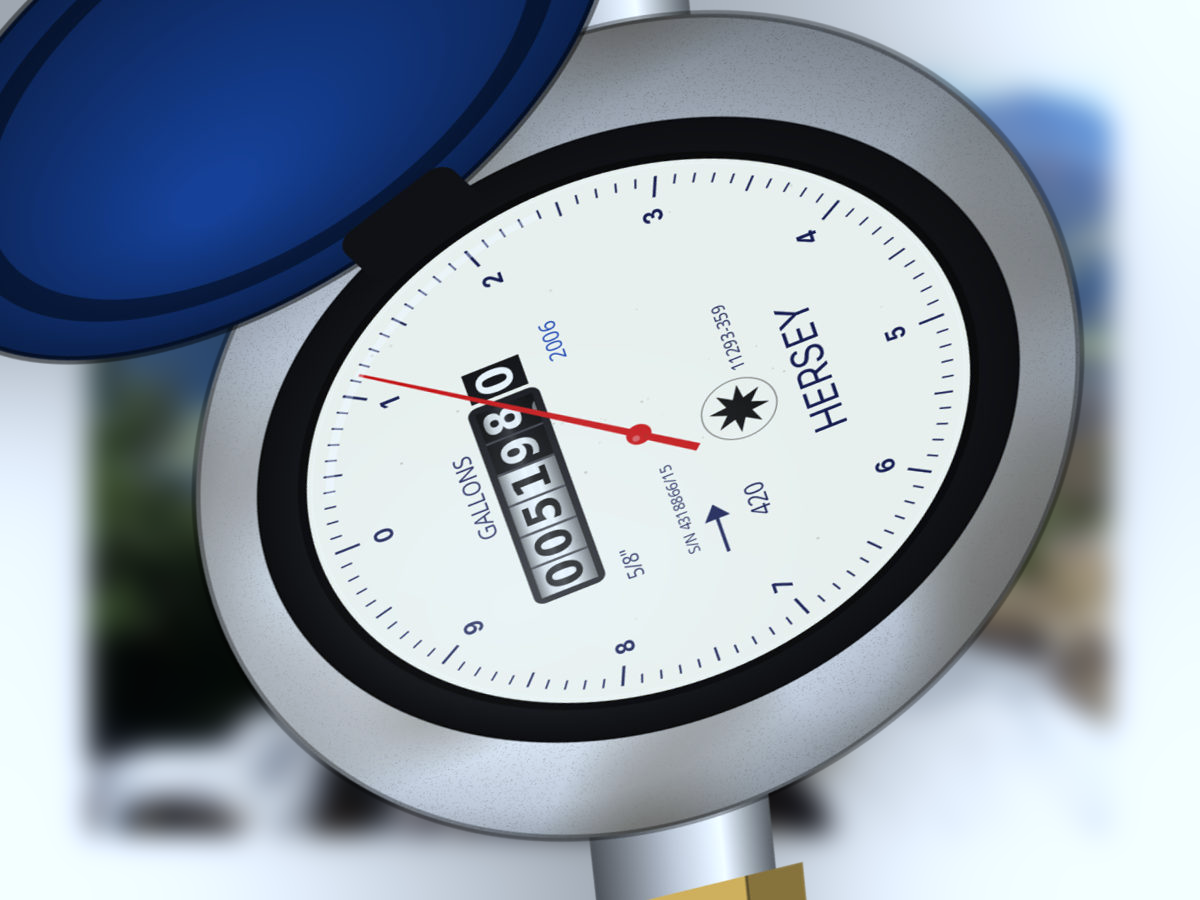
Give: 51981.1 gal
